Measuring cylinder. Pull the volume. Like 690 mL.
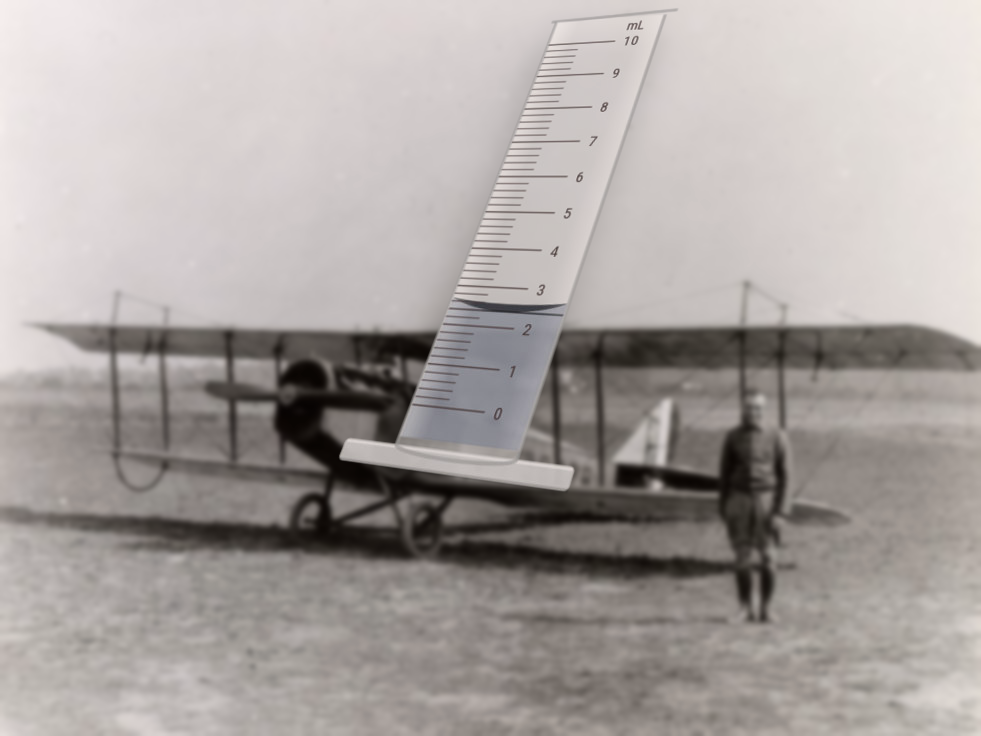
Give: 2.4 mL
